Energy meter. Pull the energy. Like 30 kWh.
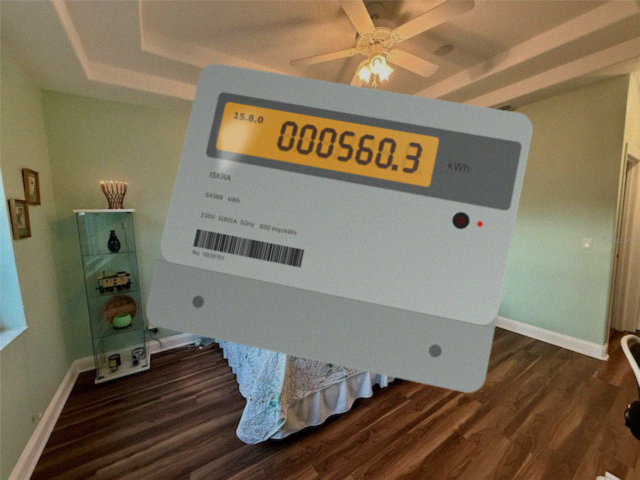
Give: 560.3 kWh
